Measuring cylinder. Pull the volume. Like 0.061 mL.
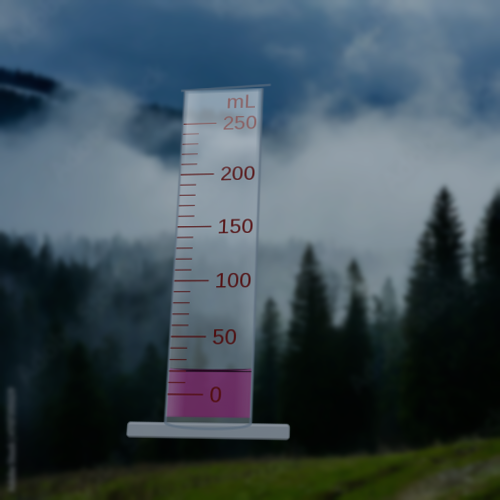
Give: 20 mL
